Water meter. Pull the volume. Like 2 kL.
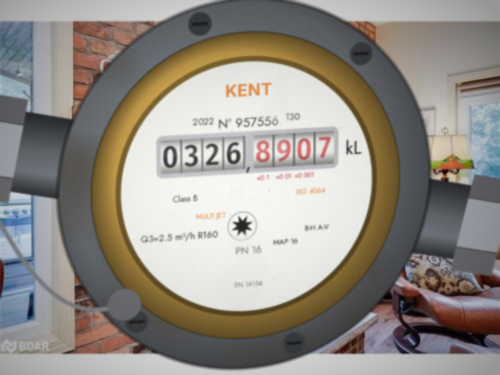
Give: 326.8907 kL
